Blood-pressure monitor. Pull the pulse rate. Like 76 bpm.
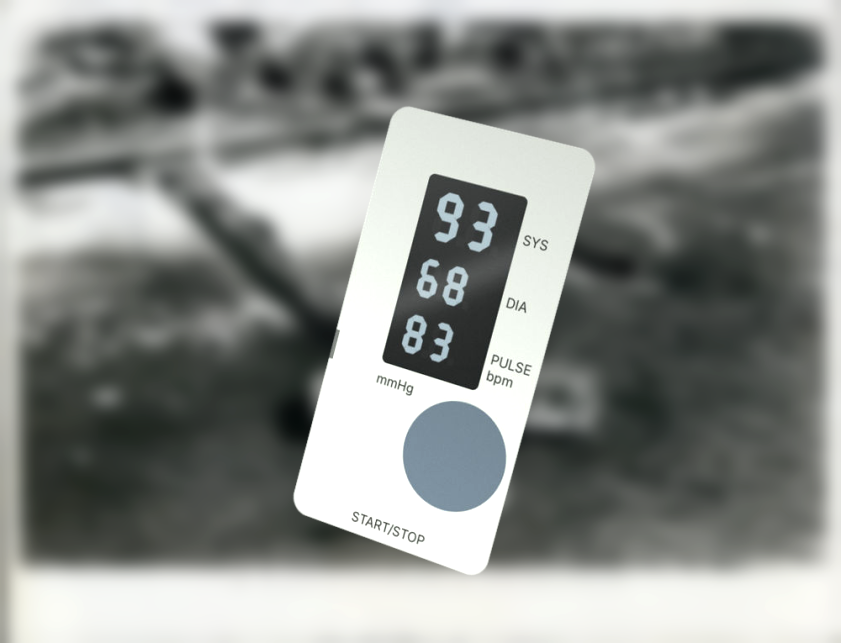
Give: 83 bpm
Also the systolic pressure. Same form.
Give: 93 mmHg
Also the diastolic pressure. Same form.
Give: 68 mmHg
